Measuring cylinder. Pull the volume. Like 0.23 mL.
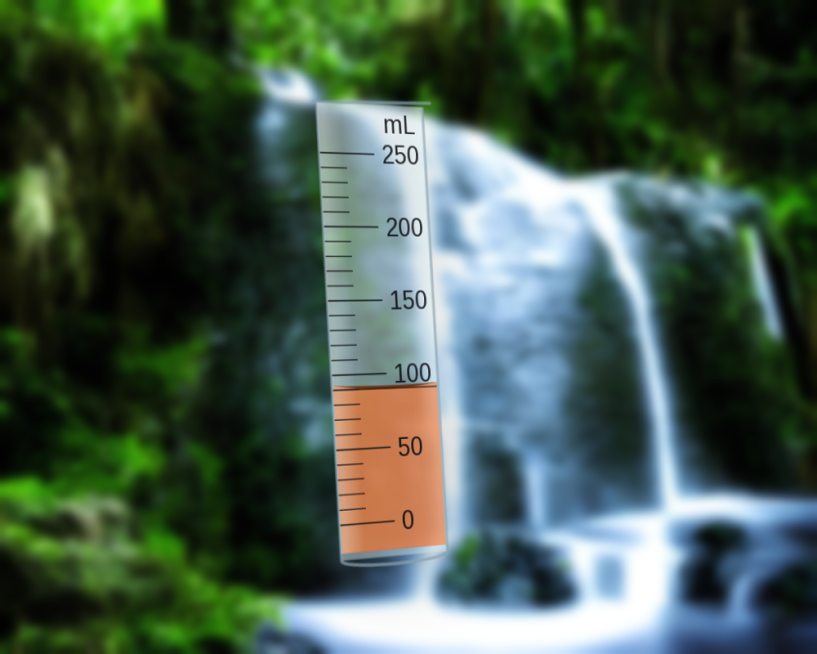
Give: 90 mL
